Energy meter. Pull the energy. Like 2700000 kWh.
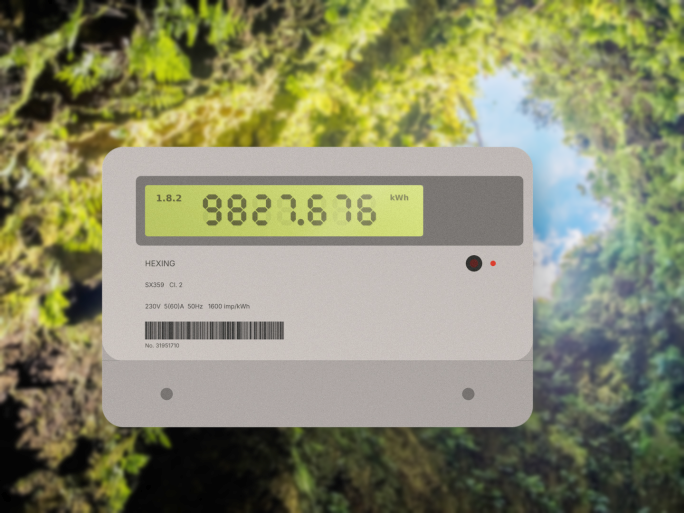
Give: 9827.676 kWh
